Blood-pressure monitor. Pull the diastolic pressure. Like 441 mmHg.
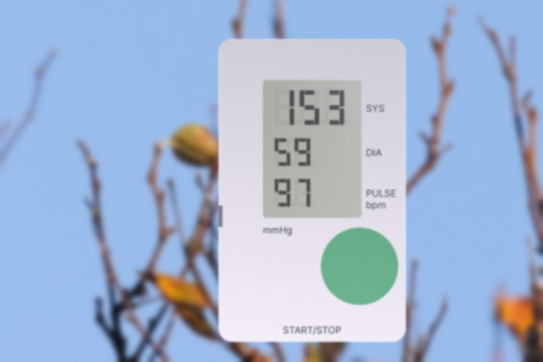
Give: 59 mmHg
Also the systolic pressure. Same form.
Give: 153 mmHg
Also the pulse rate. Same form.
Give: 97 bpm
